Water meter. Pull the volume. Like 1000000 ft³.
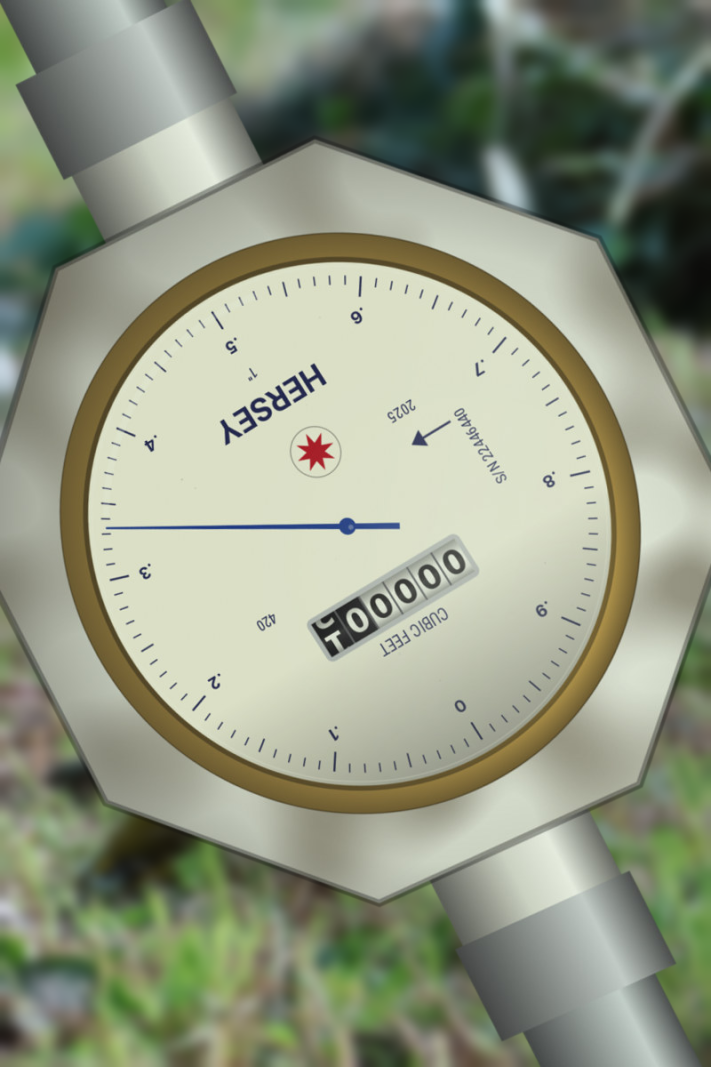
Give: 1.33 ft³
